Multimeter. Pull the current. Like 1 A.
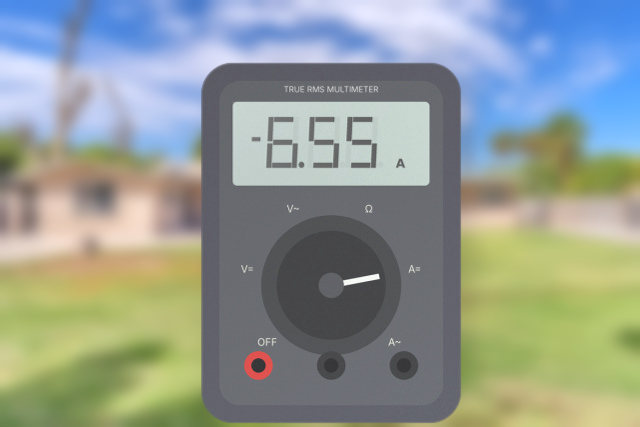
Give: -6.55 A
